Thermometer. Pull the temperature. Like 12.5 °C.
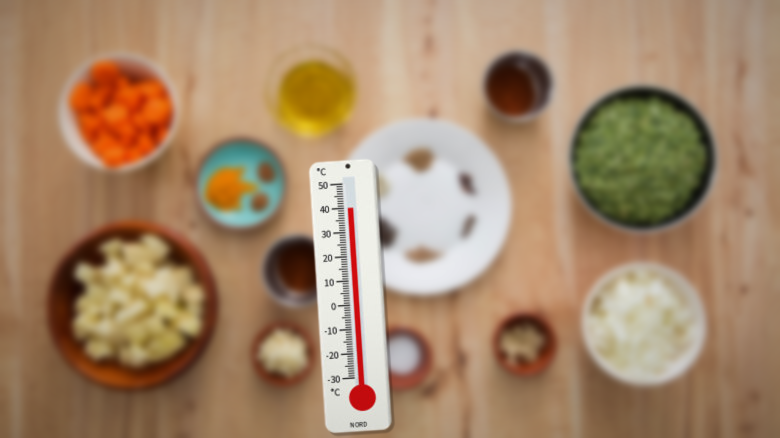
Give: 40 °C
